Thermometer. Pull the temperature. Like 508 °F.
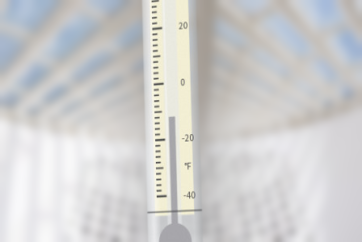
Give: -12 °F
